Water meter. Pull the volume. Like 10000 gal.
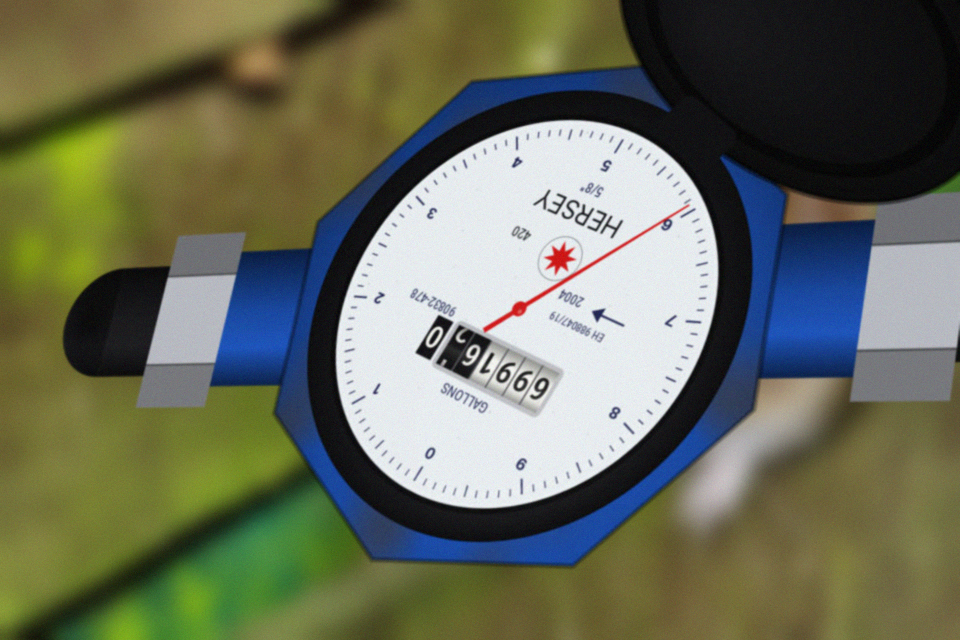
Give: 6991615.9 gal
